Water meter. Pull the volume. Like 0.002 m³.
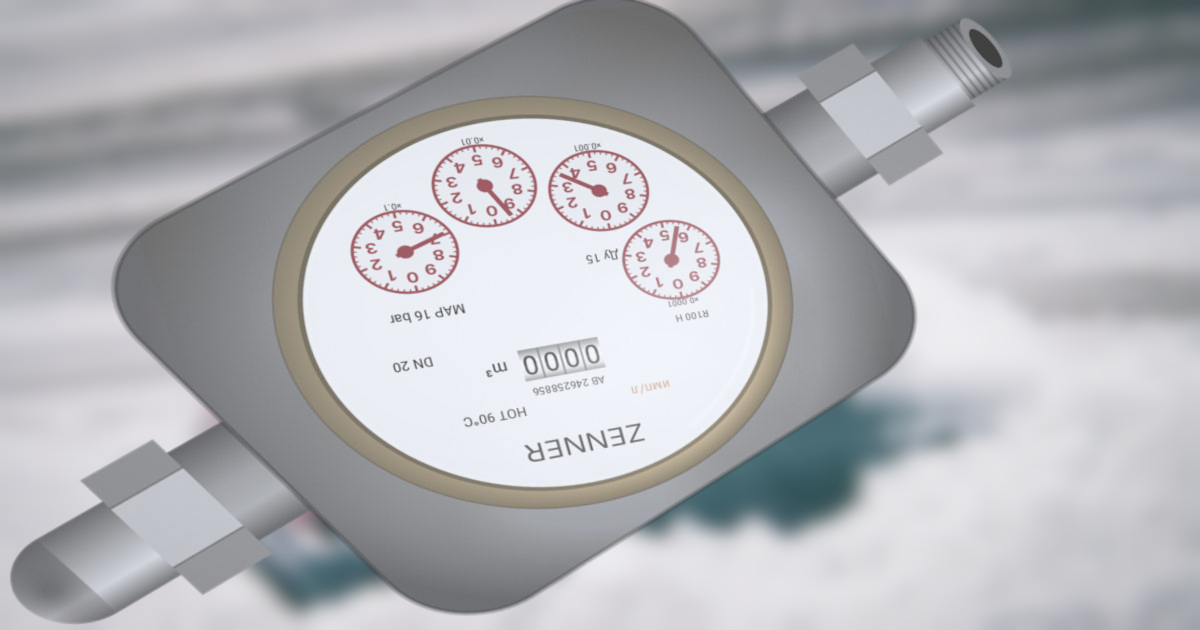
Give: 0.6935 m³
